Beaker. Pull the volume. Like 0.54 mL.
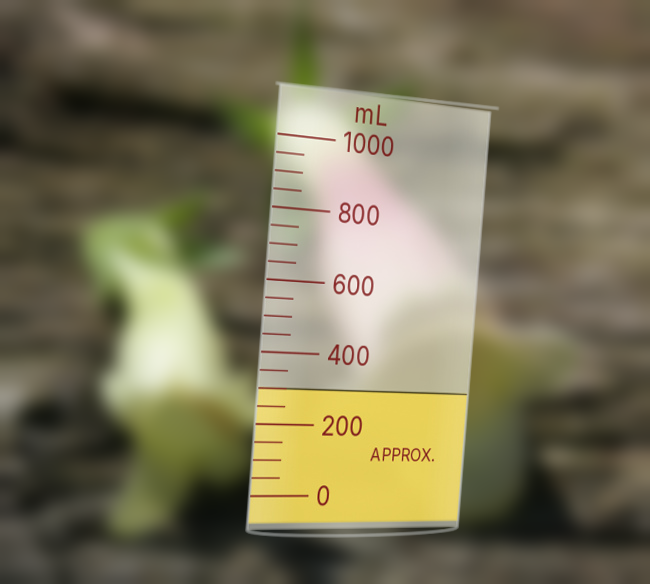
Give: 300 mL
